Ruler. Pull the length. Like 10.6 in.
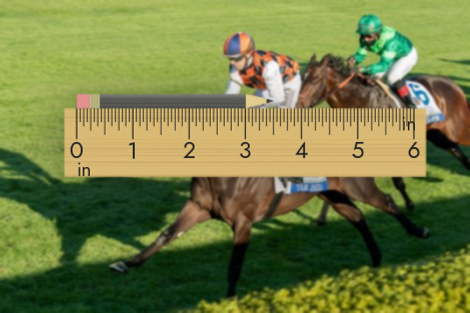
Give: 3.5 in
